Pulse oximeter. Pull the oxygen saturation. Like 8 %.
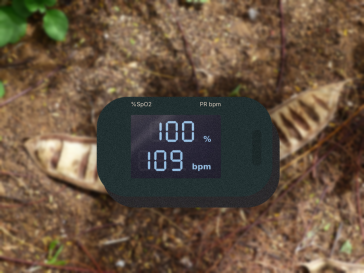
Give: 100 %
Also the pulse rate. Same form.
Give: 109 bpm
